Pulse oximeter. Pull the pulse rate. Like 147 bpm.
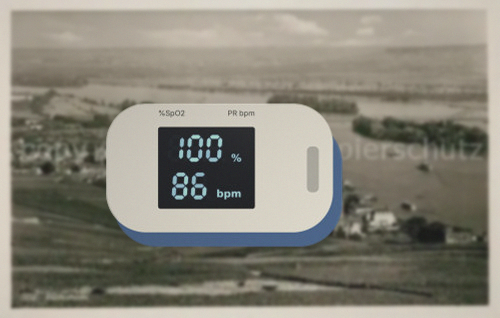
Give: 86 bpm
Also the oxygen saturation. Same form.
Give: 100 %
